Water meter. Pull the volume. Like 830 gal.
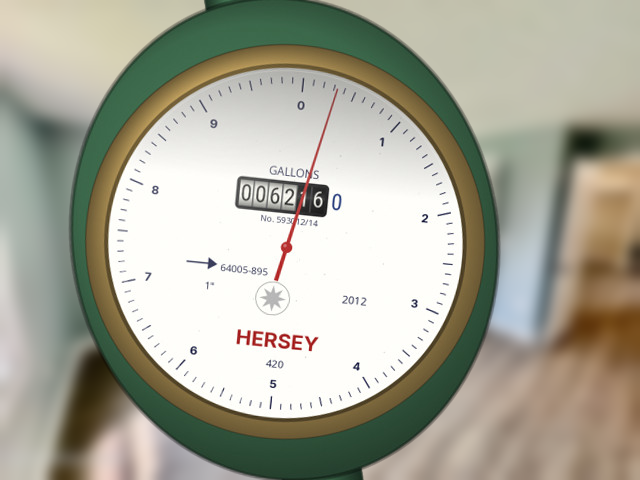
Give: 62160.3 gal
